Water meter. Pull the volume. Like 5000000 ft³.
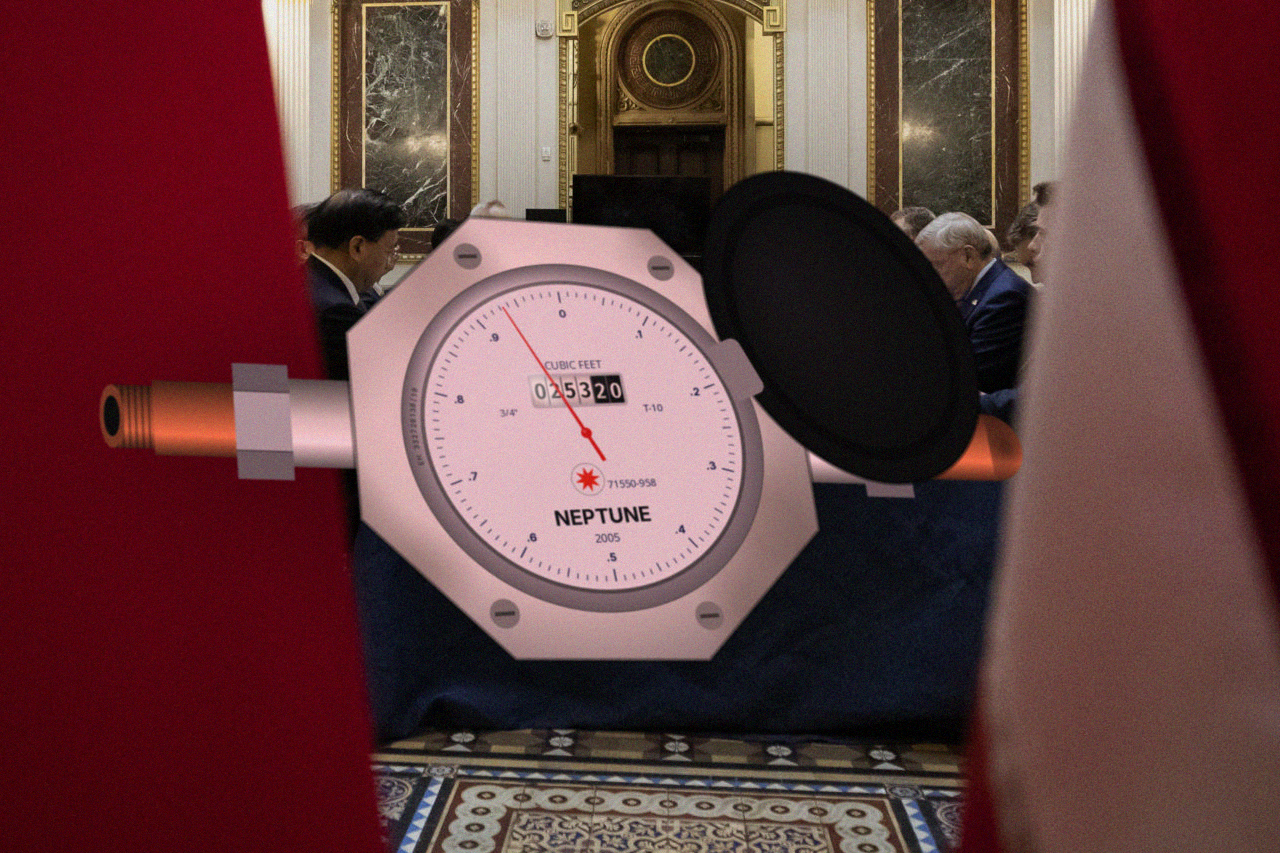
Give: 25319.93 ft³
